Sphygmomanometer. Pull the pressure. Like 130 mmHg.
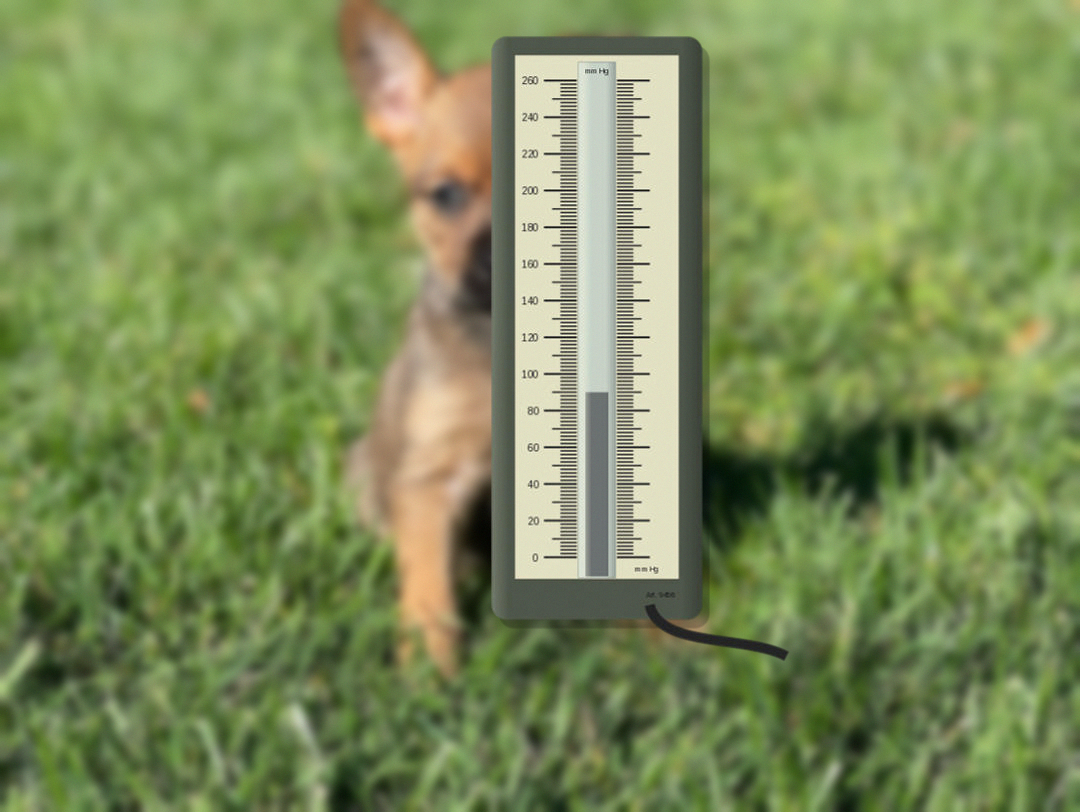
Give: 90 mmHg
